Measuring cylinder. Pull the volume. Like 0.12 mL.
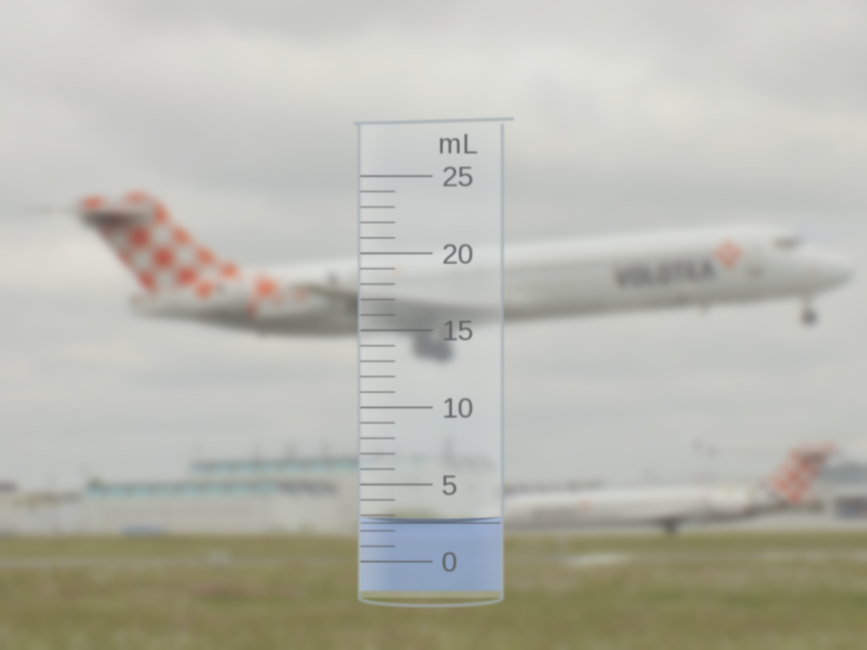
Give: 2.5 mL
